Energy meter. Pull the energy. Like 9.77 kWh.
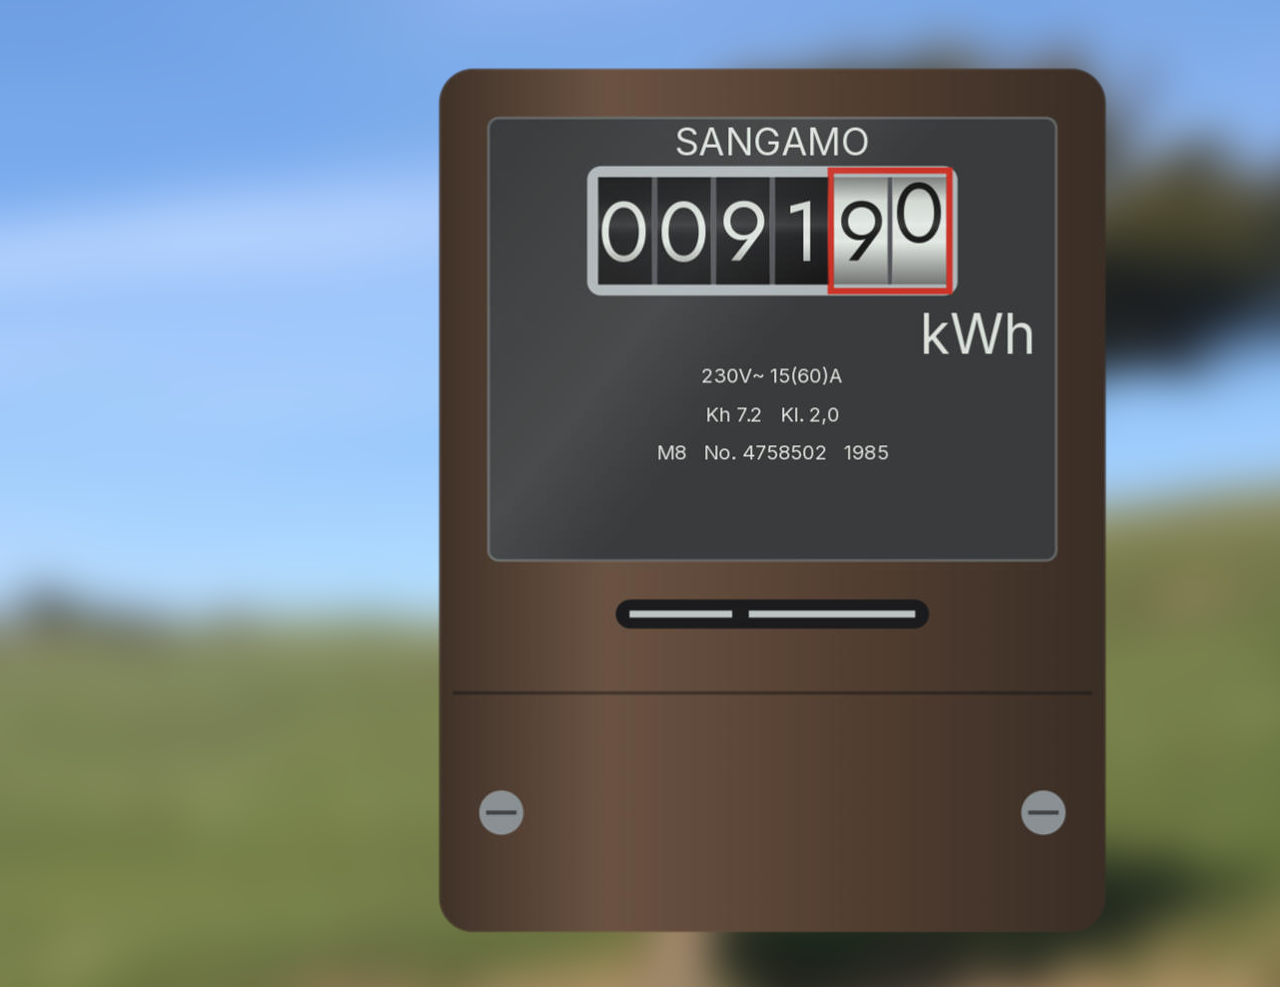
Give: 91.90 kWh
